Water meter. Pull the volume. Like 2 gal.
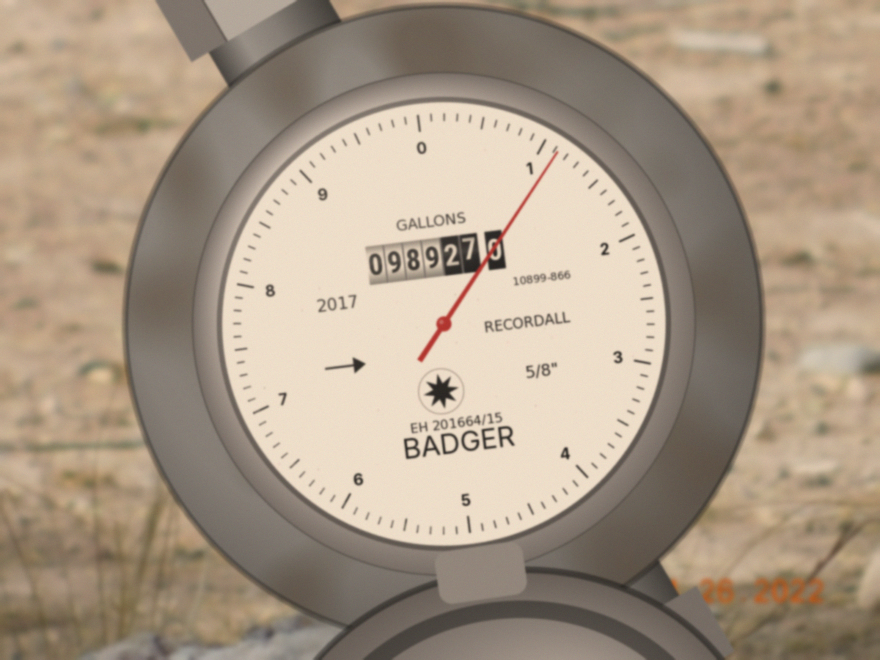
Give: 989271.1 gal
